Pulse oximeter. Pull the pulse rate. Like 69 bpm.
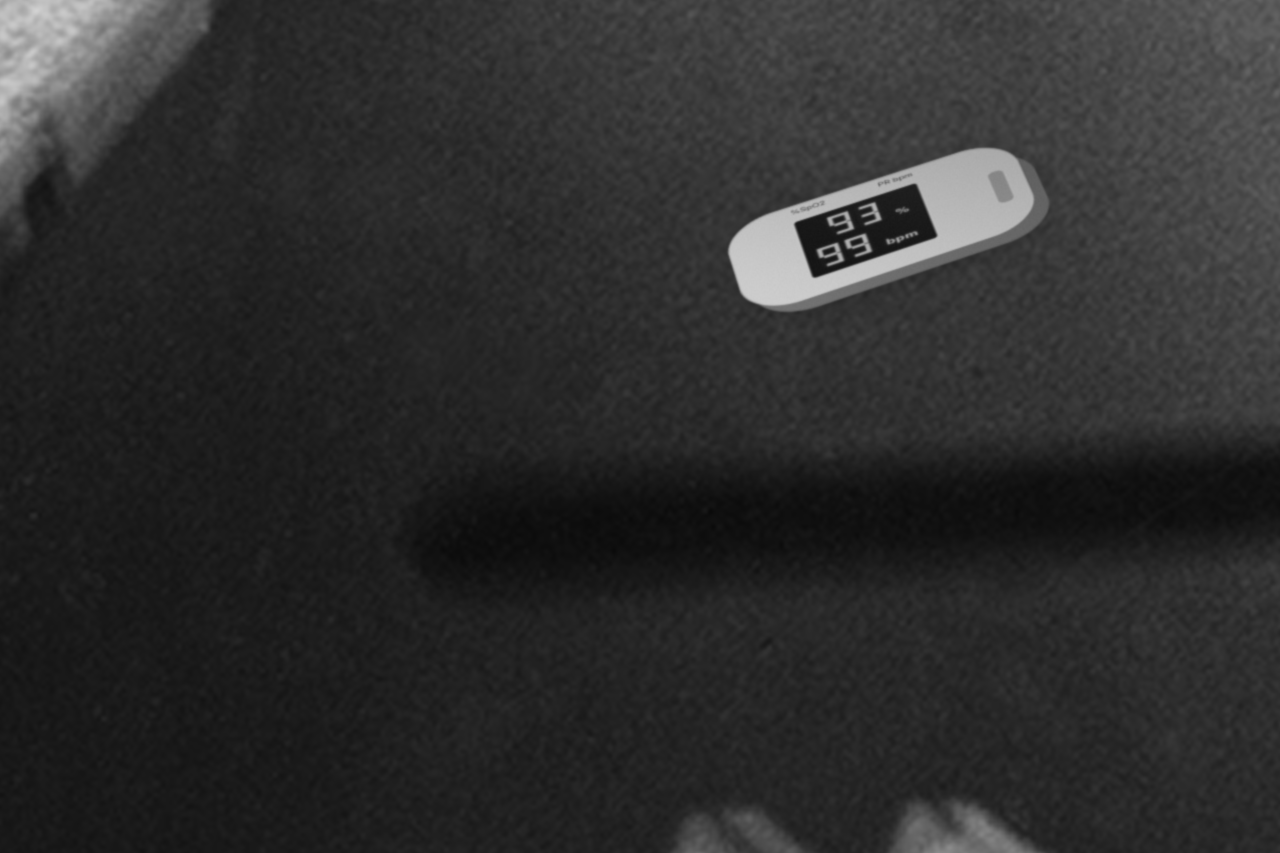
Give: 99 bpm
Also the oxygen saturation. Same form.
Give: 93 %
